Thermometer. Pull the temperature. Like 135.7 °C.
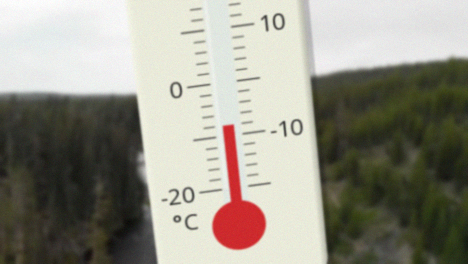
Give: -8 °C
